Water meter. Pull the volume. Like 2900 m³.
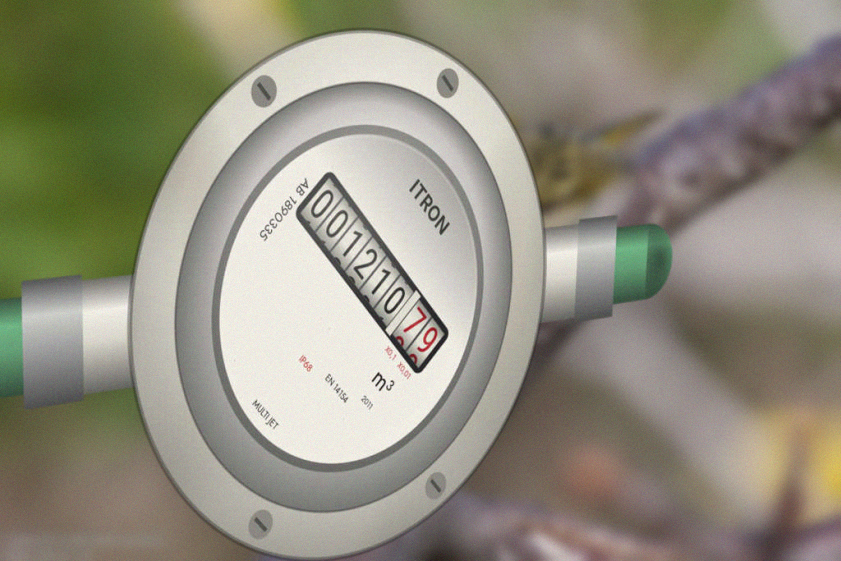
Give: 1210.79 m³
